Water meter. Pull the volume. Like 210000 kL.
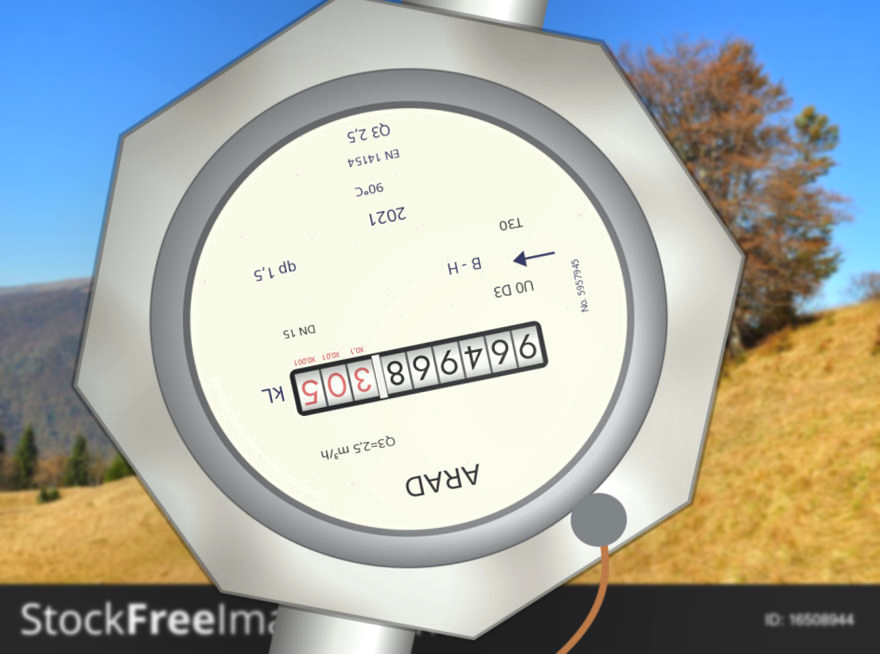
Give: 964968.305 kL
